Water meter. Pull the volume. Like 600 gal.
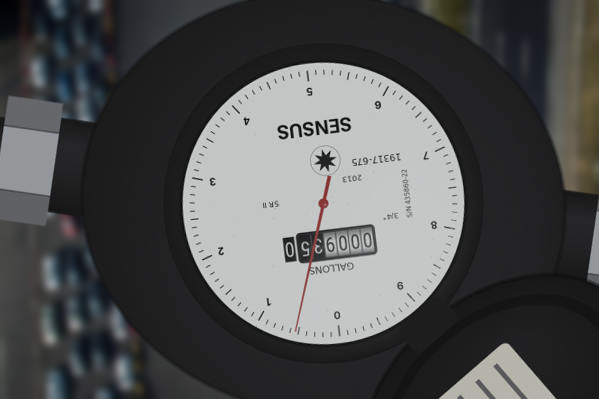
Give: 9350.5 gal
